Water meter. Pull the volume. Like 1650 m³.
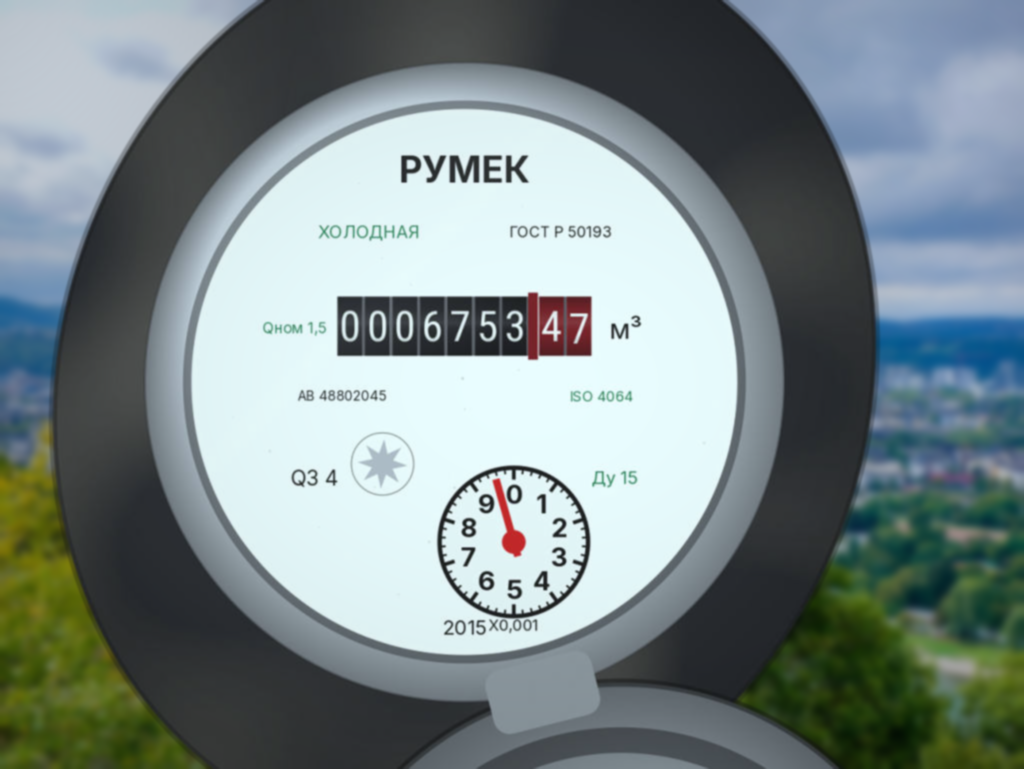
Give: 6753.469 m³
